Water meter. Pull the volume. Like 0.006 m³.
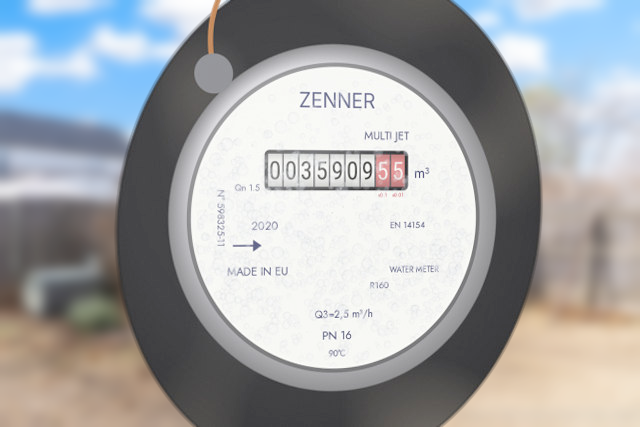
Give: 35909.55 m³
